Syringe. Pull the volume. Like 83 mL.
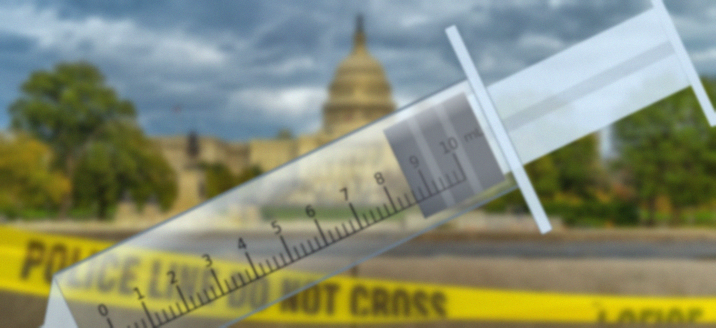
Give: 8.6 mL
